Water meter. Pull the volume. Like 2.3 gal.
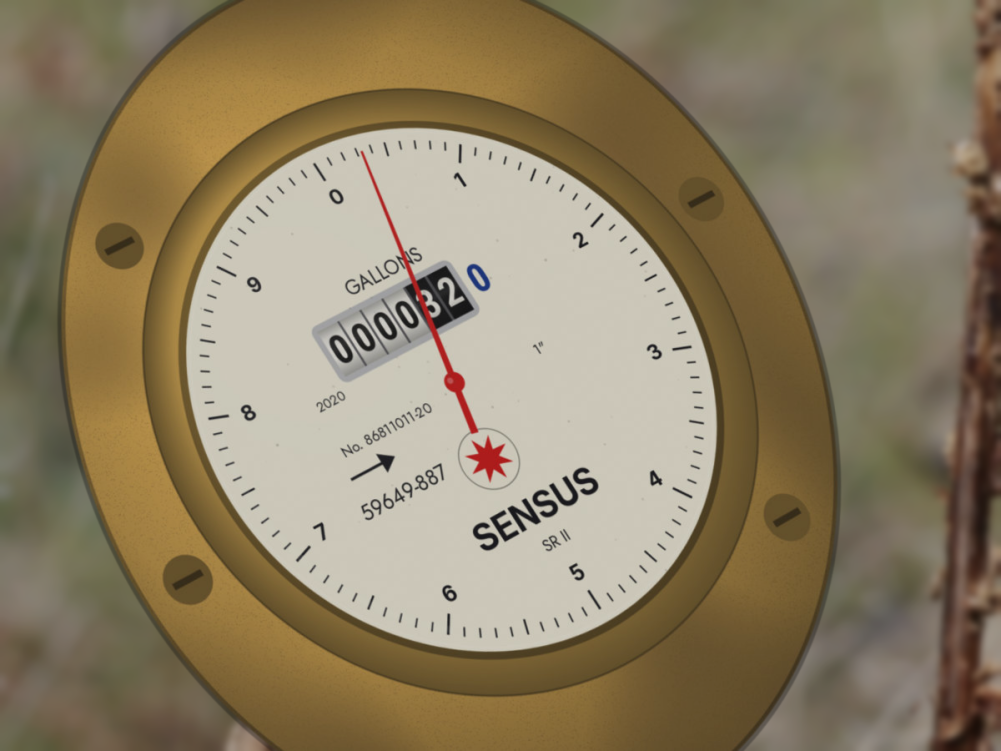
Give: 320.3 gal
